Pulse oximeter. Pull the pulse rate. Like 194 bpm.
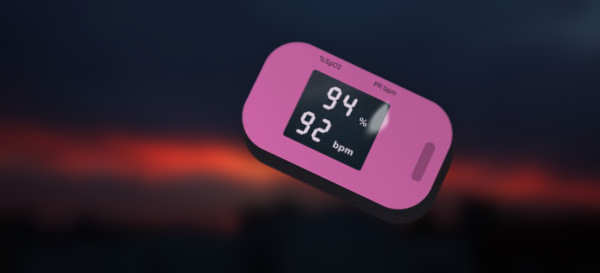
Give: 92 bpm
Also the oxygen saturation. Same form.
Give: 94 %
